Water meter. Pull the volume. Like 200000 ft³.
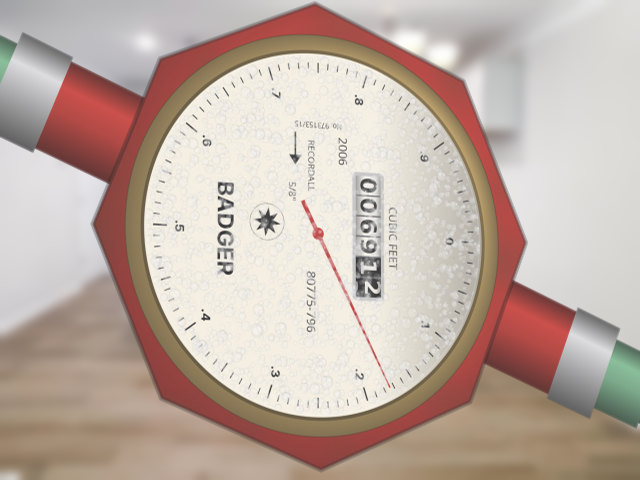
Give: 6912.17 ft³
